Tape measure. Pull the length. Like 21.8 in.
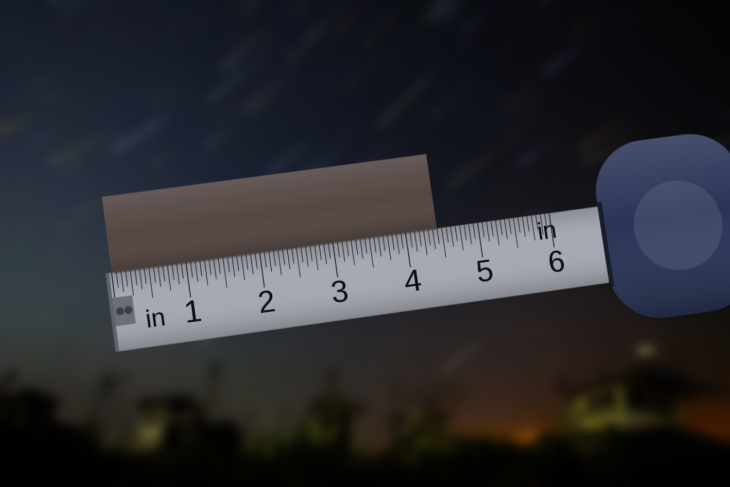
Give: 4.4375 in
